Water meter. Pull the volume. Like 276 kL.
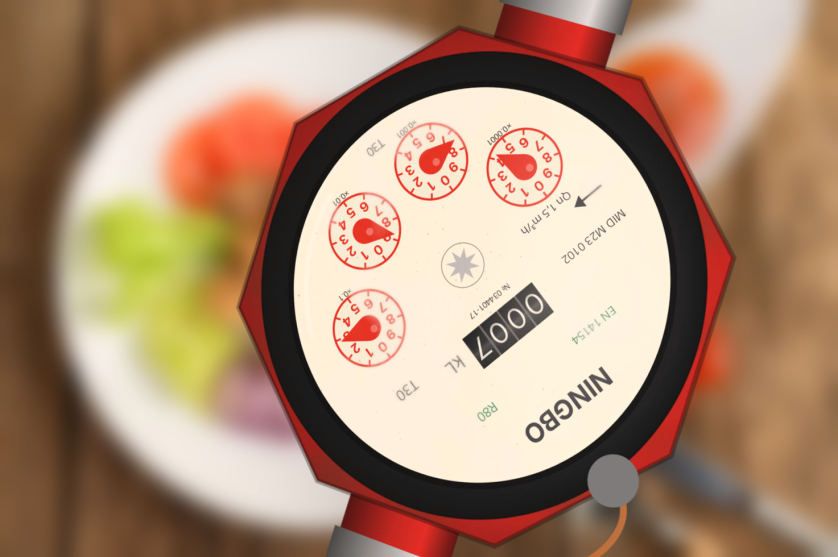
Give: 7.2874 kL
